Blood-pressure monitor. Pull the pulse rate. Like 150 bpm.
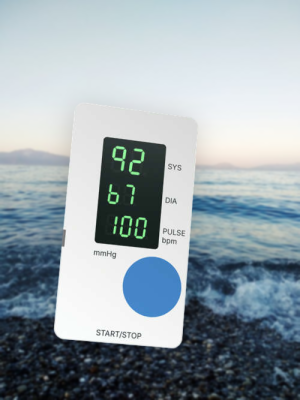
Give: 100 bpm
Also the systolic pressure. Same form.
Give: 92 mmHg
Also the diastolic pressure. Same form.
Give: 67 mmHg
